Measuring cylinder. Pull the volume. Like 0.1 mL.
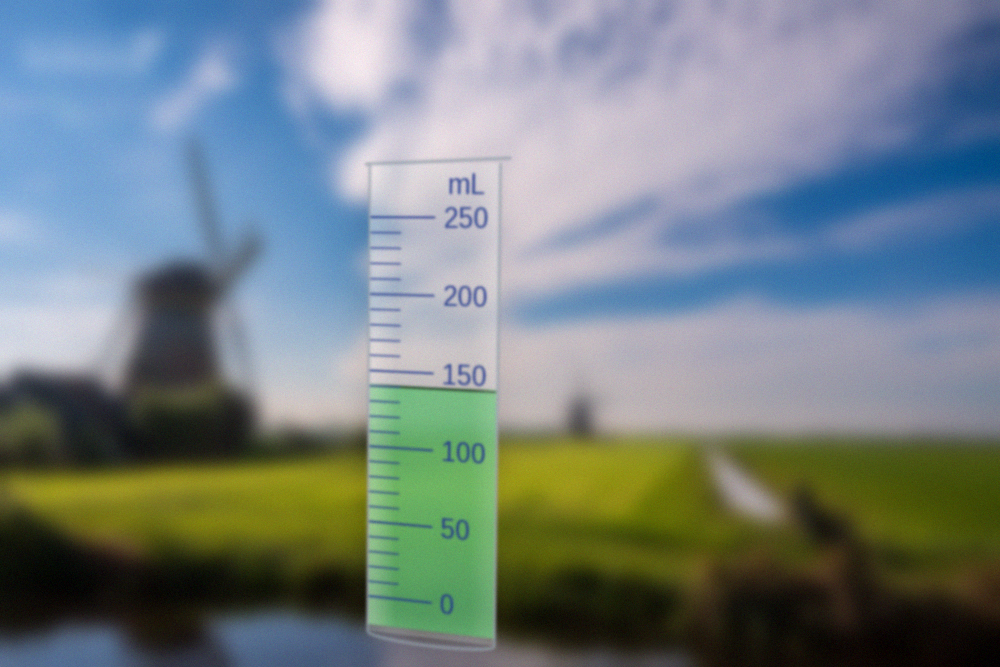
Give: 140 mL
